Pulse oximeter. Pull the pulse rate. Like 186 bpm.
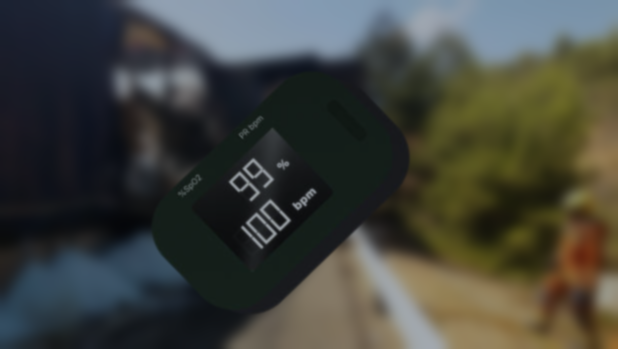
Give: 100 bpm
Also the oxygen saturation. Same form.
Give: 99 %
